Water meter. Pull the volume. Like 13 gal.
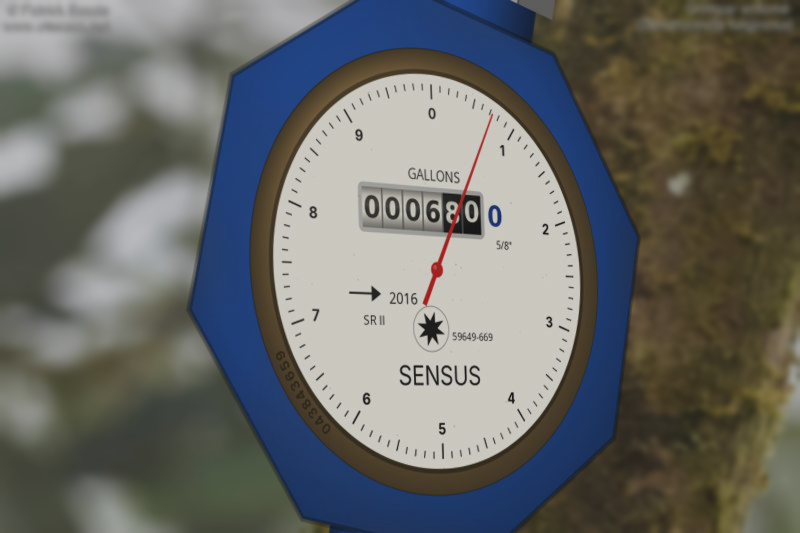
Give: 6800.7 gal
